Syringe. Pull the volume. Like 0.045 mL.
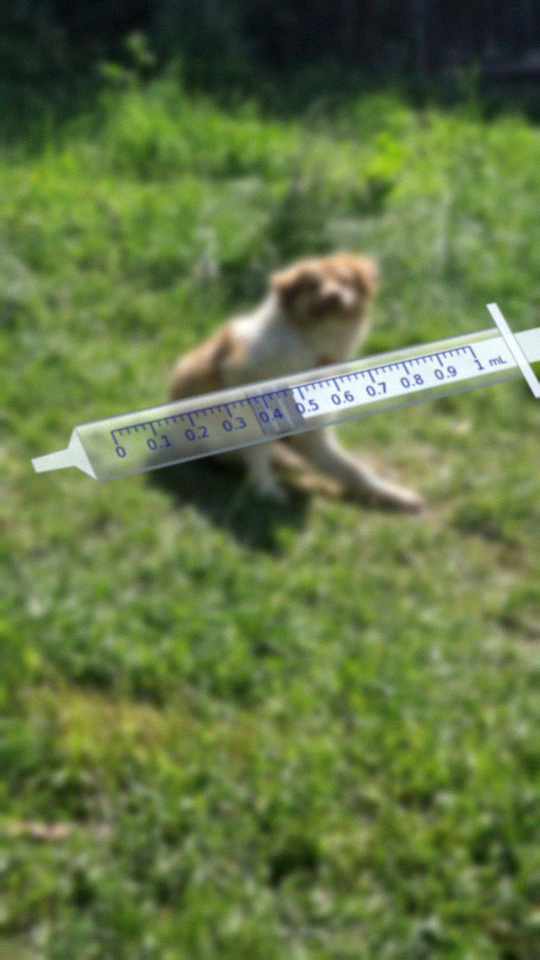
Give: 0.36 mL
